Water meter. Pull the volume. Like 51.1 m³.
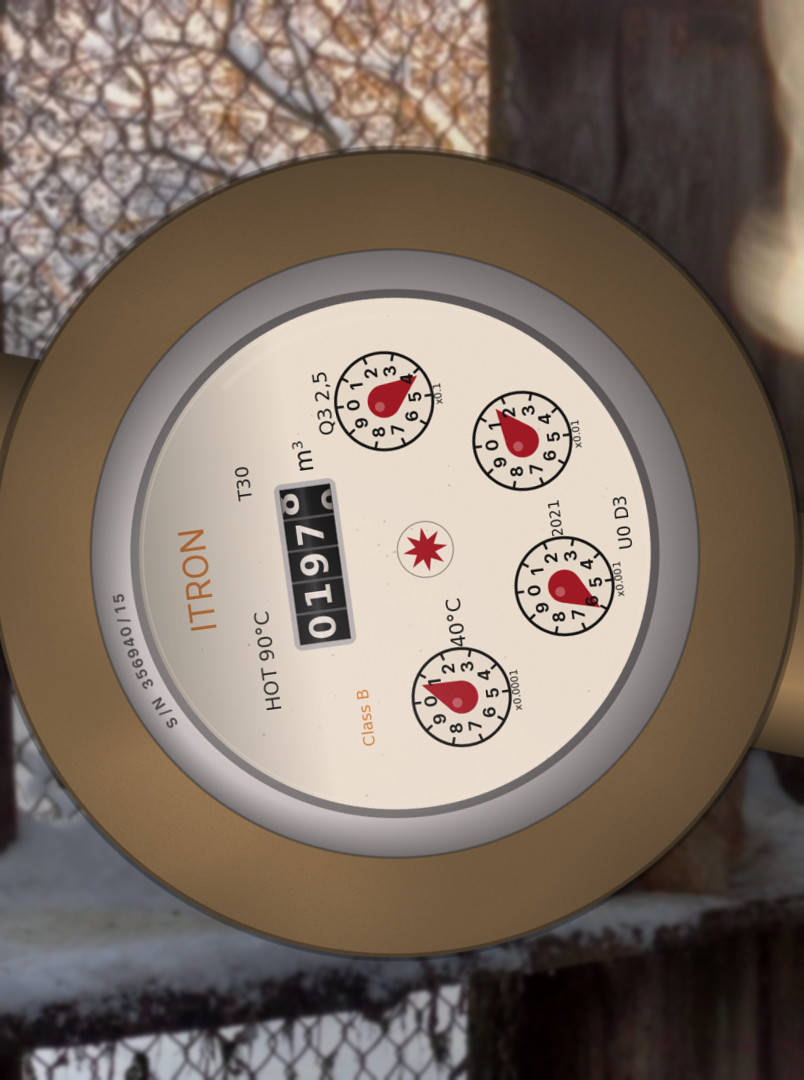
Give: 1978.4160 m³
